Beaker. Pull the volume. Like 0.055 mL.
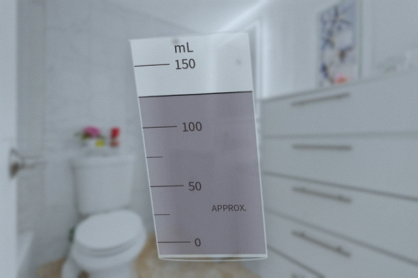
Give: 125 mL
